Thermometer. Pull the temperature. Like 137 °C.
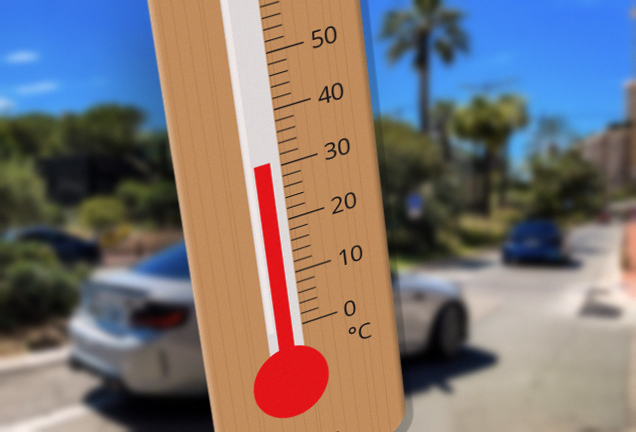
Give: 31 °C
